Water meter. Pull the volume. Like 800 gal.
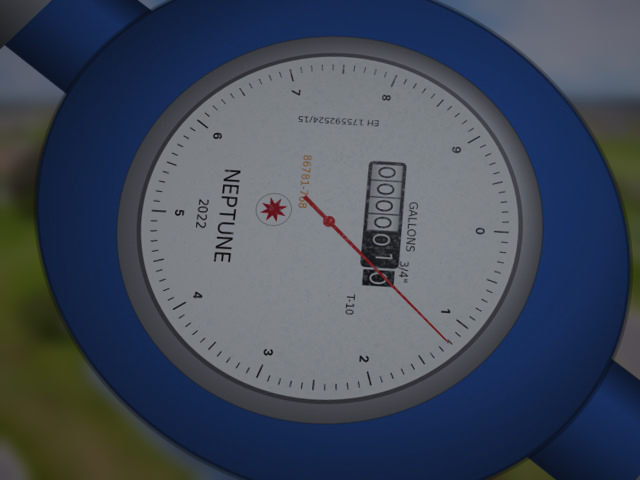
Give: 11.2 gal
